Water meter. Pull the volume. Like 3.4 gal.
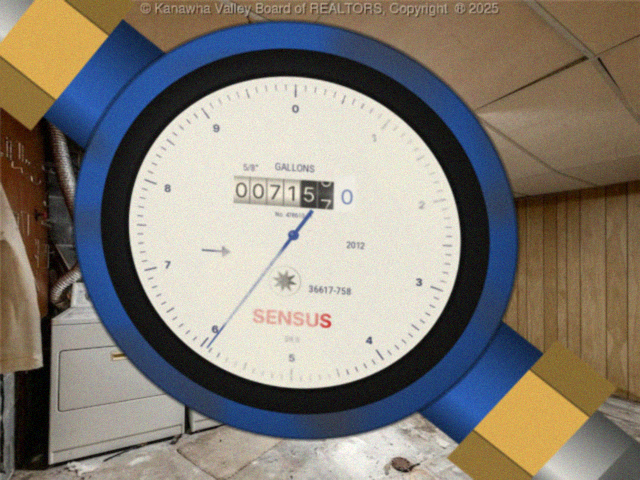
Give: 71565.9 gal
